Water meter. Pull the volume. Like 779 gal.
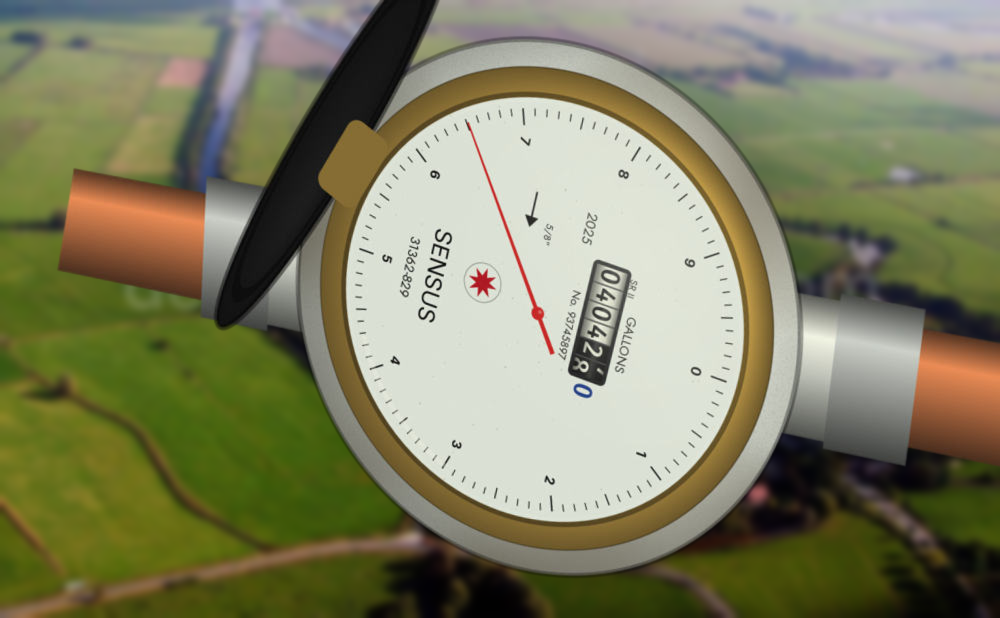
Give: 404276.5 gal
